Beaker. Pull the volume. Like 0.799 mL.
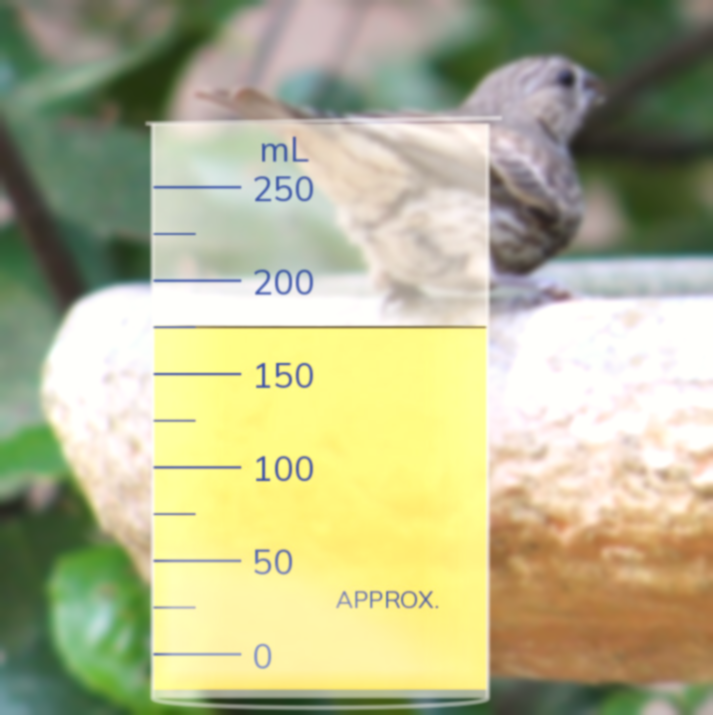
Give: 175 mL
